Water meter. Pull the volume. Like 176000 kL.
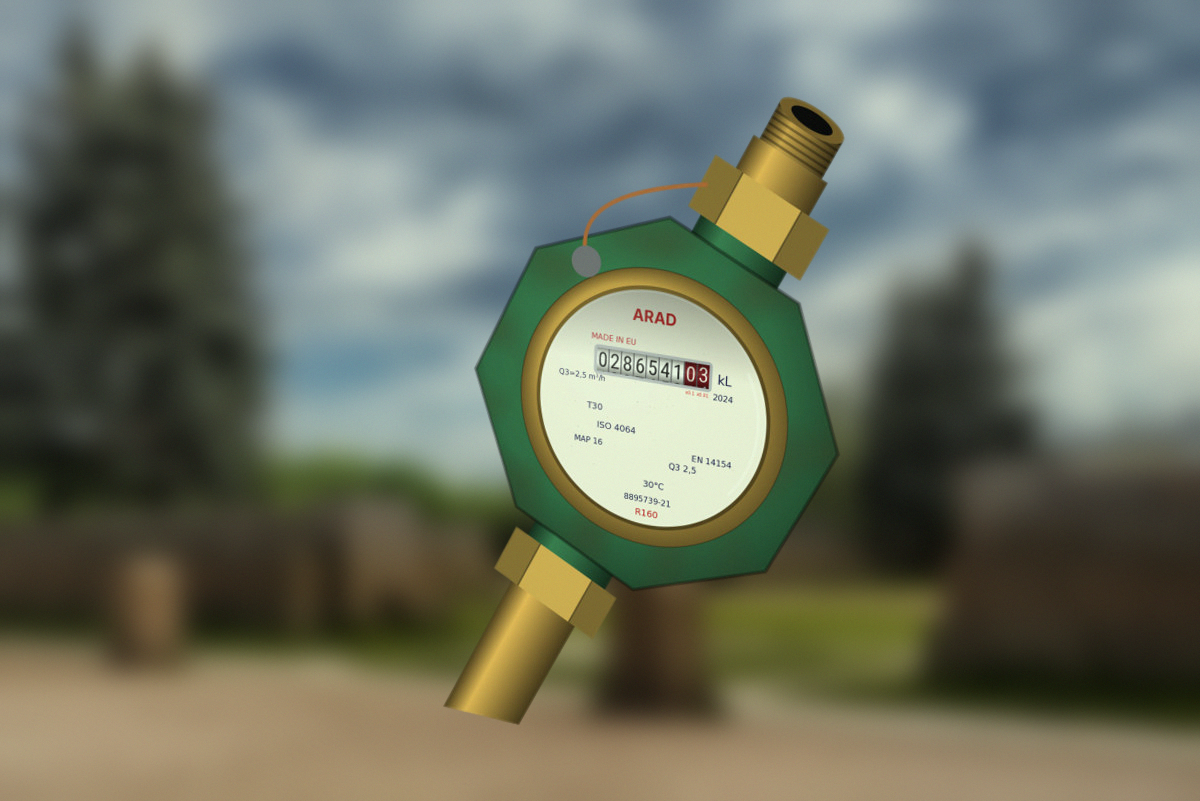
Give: 286541.03 kL
